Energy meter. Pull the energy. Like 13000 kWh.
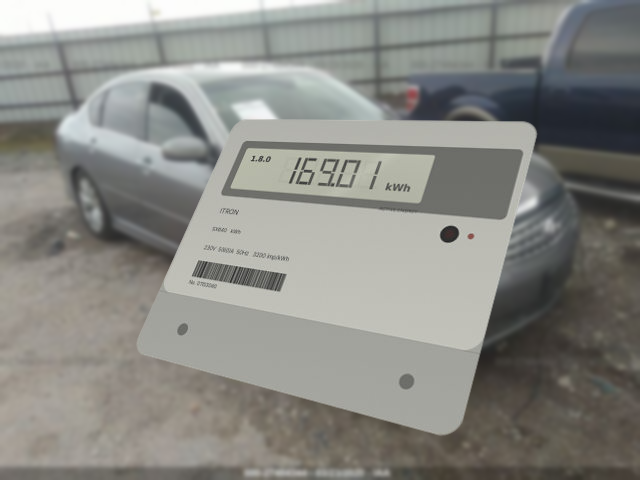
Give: 169.01 kWh
